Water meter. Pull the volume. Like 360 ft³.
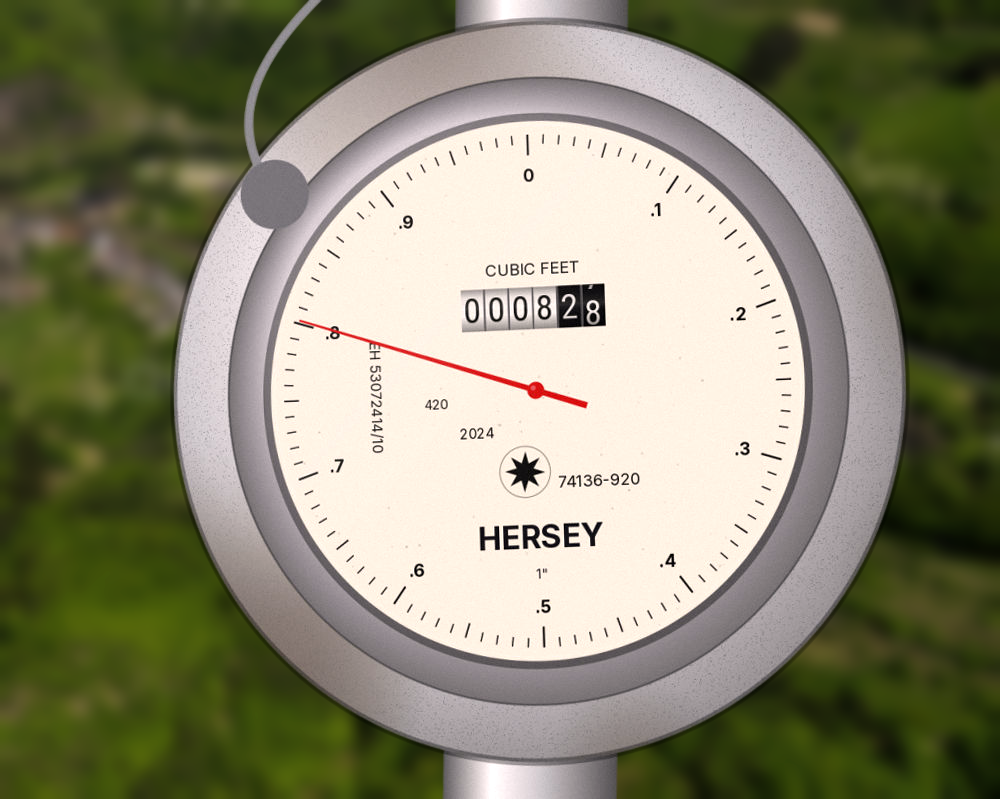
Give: 827.80 ft³
